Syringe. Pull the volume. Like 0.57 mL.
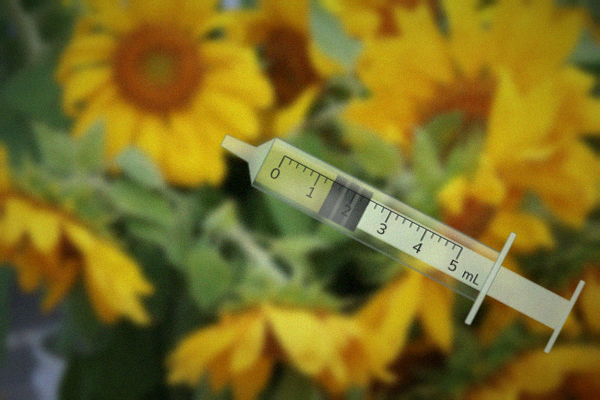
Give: 1.4 mL
